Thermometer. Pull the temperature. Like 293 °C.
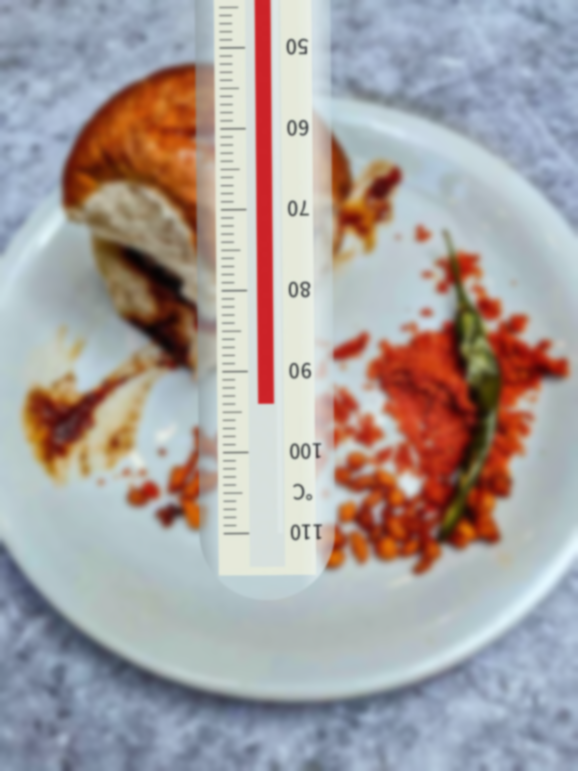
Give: 94 °C
